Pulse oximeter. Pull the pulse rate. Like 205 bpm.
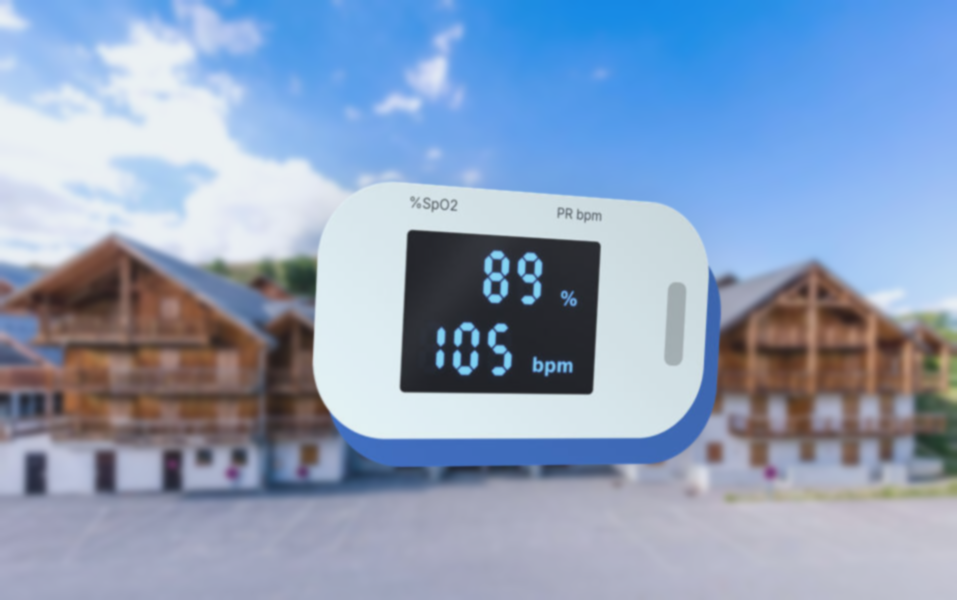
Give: 105 bpm
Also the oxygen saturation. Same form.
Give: 89 %
